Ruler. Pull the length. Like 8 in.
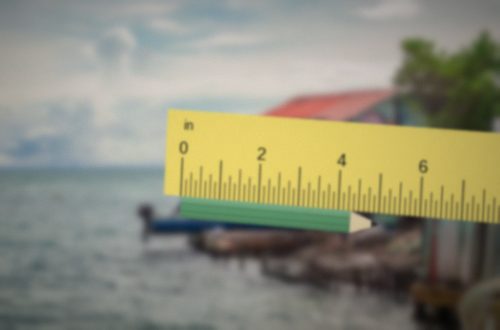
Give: 5 in
